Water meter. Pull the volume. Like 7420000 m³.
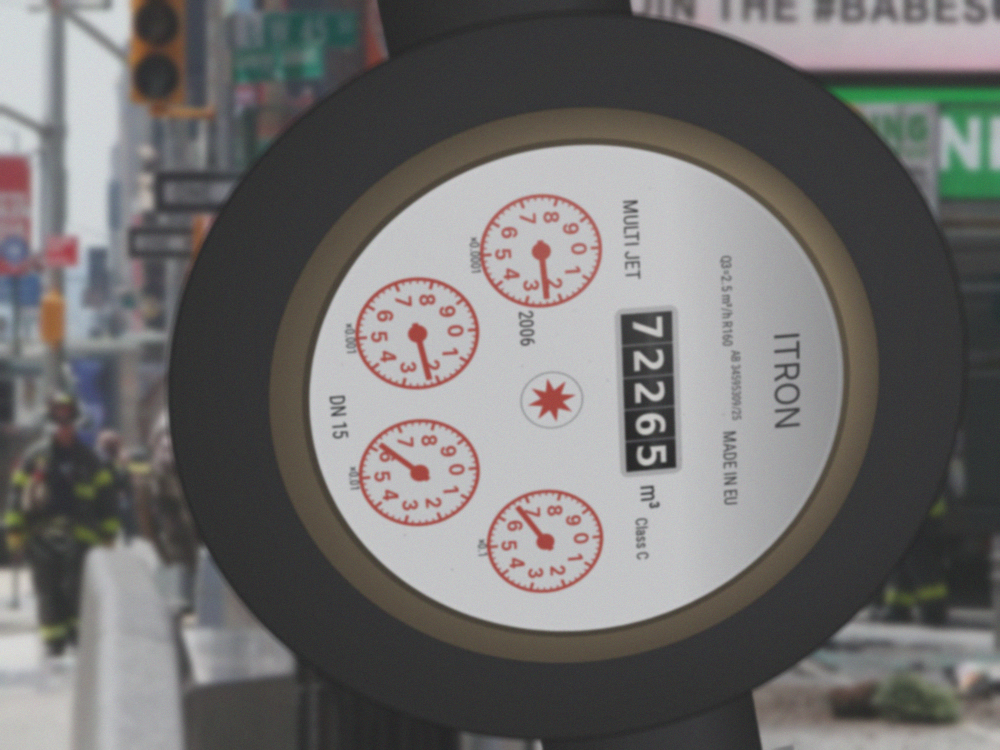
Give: 72265.6622 m³
